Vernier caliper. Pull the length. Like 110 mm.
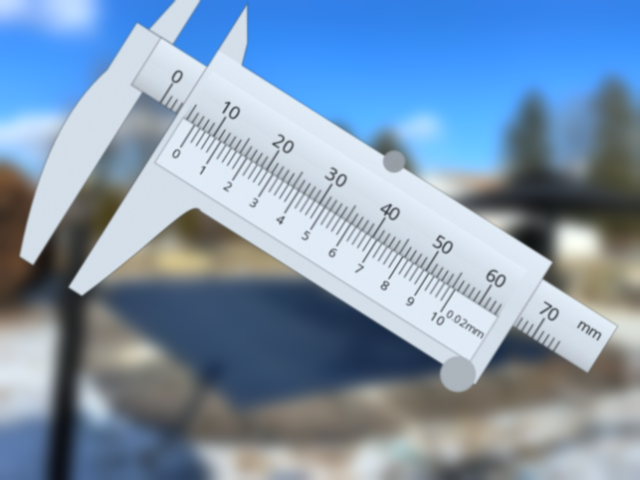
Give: 6.5 mm
